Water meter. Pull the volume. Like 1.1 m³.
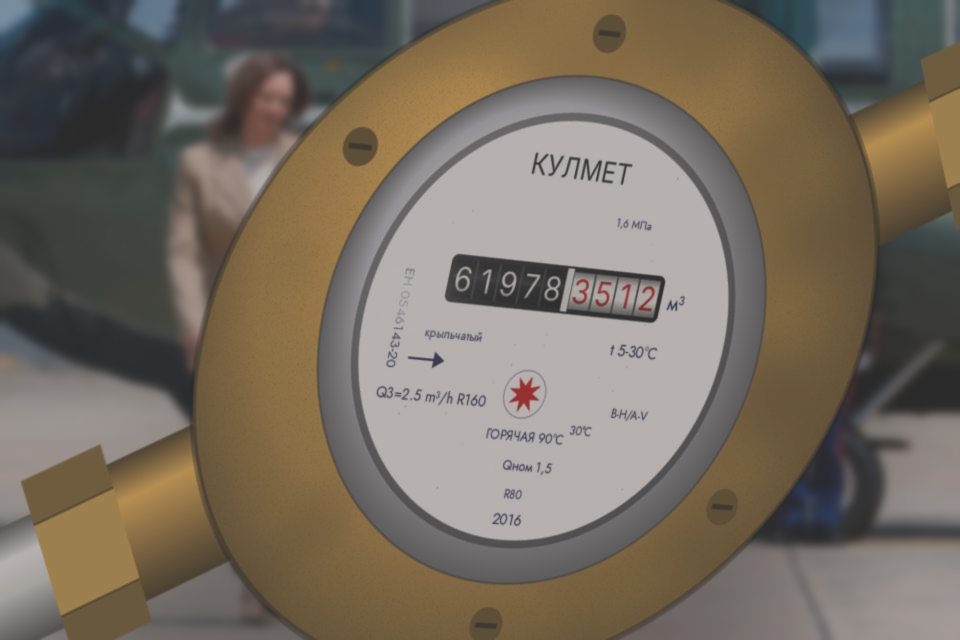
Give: 61978.3512 m³
